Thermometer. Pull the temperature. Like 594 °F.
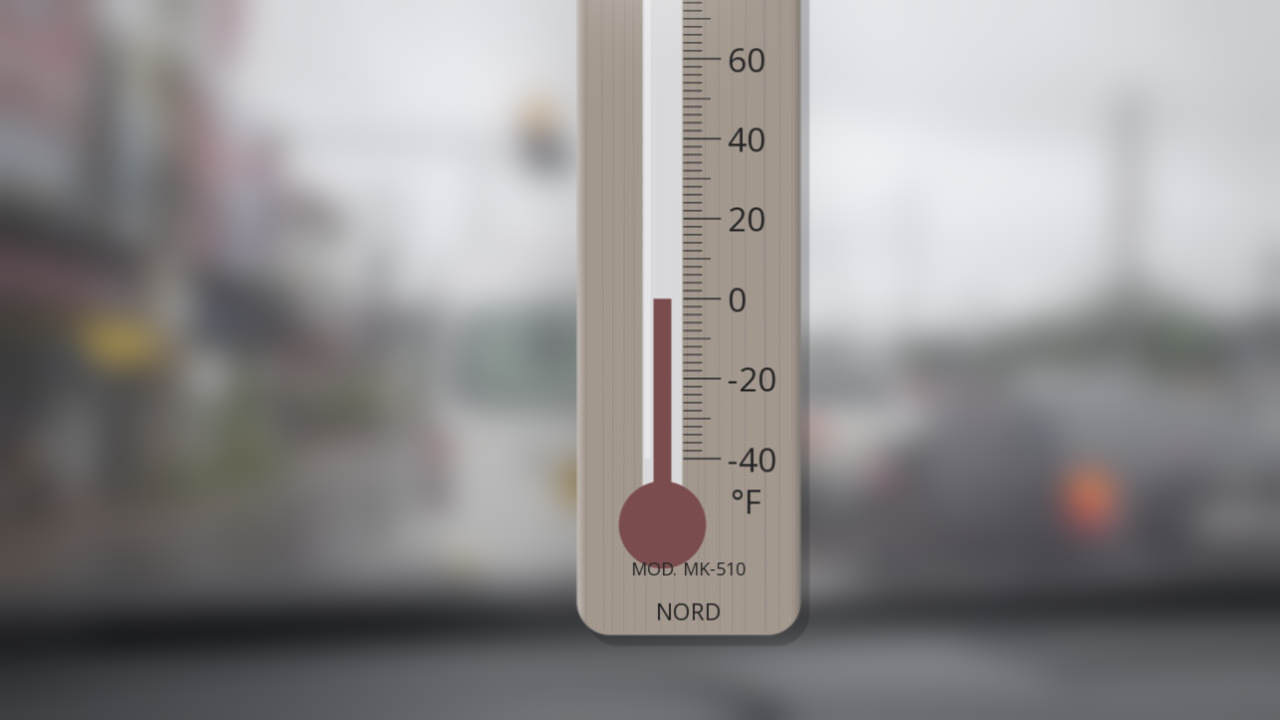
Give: 0 °F
